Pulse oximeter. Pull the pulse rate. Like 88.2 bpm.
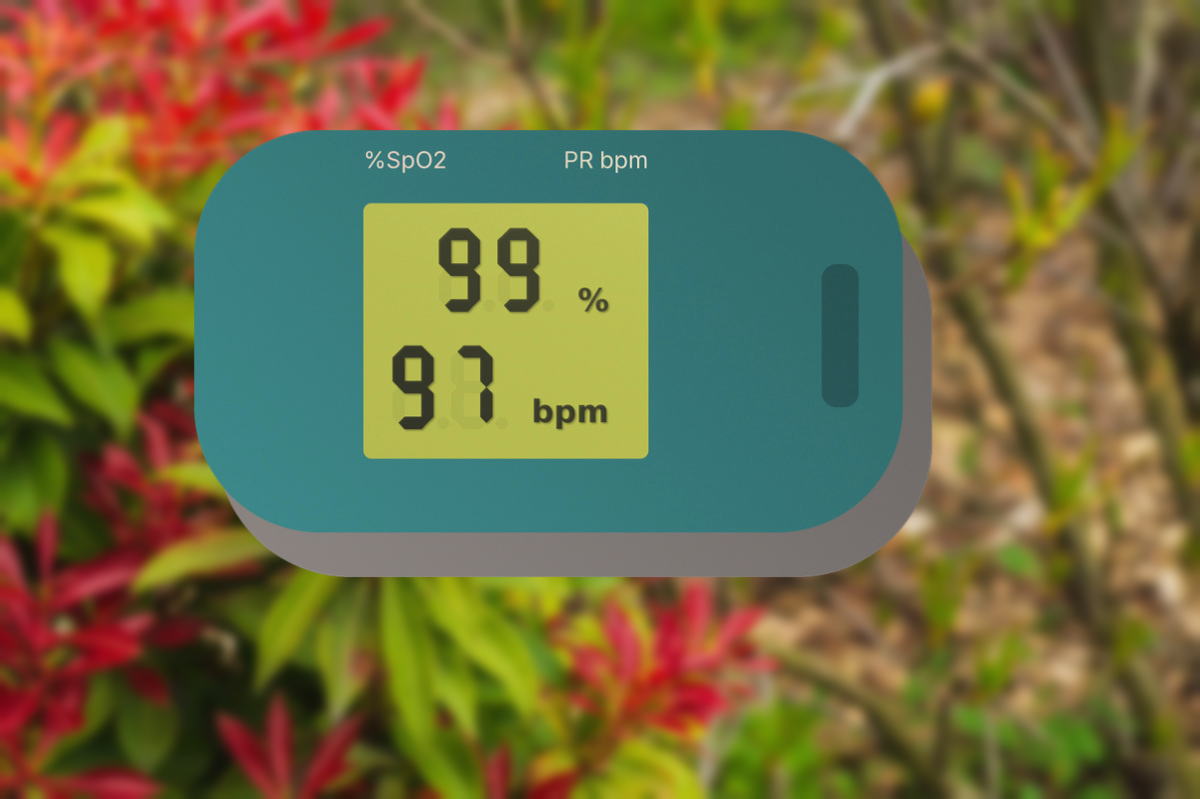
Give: 97 bpm
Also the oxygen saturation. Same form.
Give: 99 %
